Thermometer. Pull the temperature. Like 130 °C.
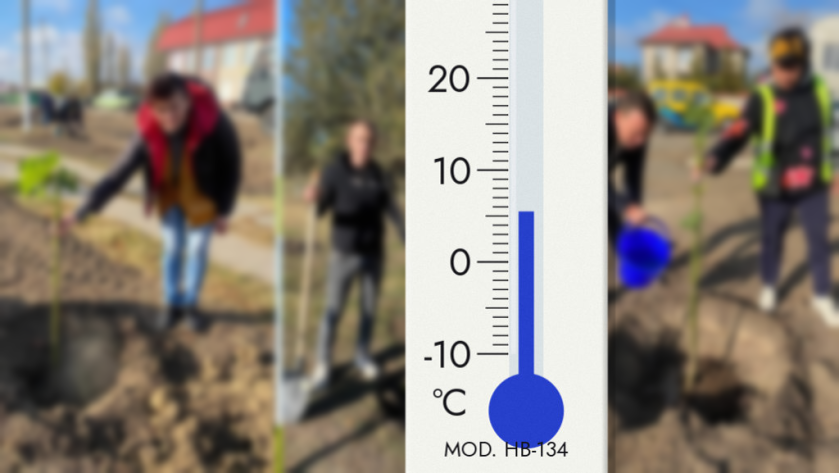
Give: 5.5 °C
